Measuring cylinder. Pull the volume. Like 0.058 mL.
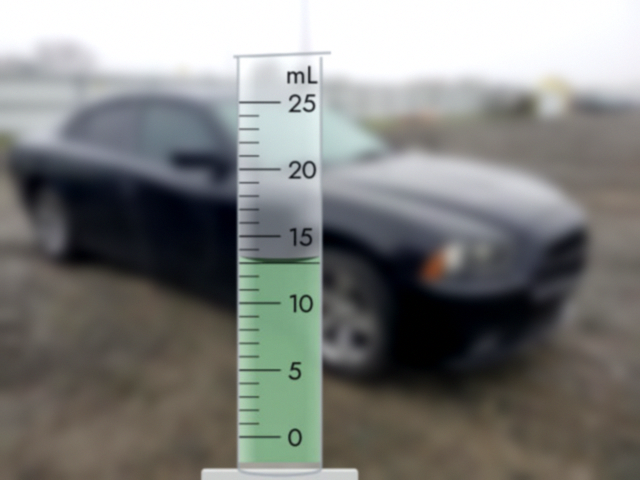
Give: 13 mL
